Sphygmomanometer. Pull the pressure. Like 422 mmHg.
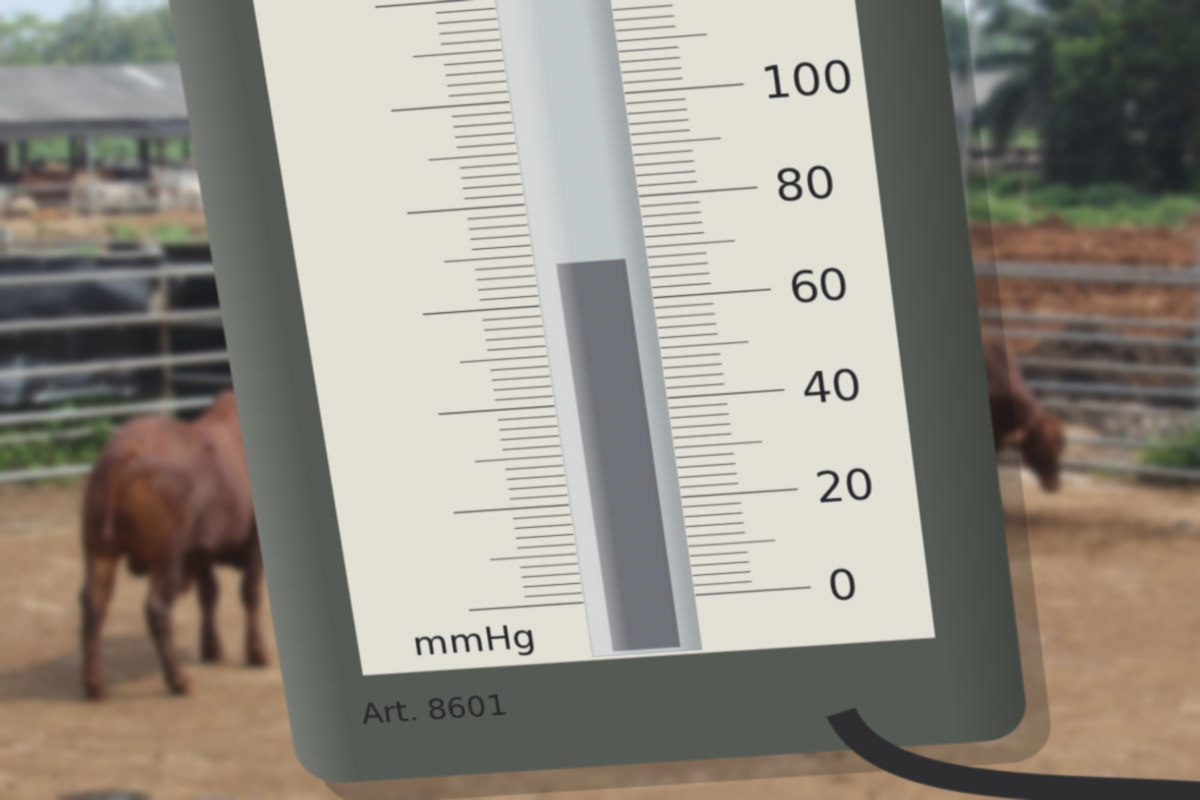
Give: 68 mmHg
